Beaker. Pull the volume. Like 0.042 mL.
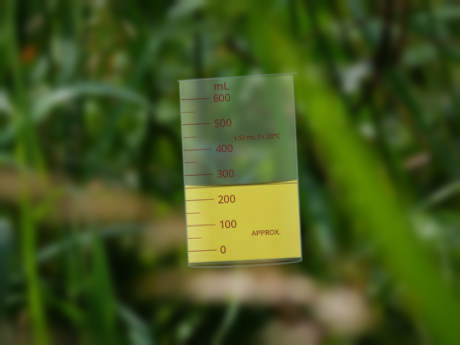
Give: 250 mL
